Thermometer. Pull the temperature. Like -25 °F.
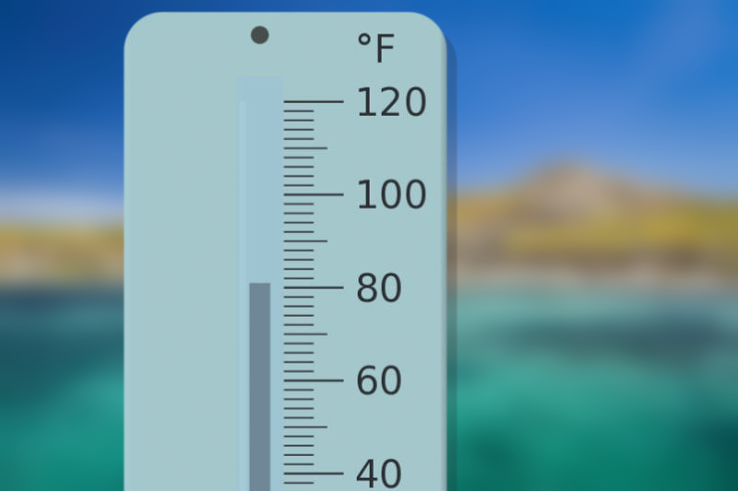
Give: 81 °F
